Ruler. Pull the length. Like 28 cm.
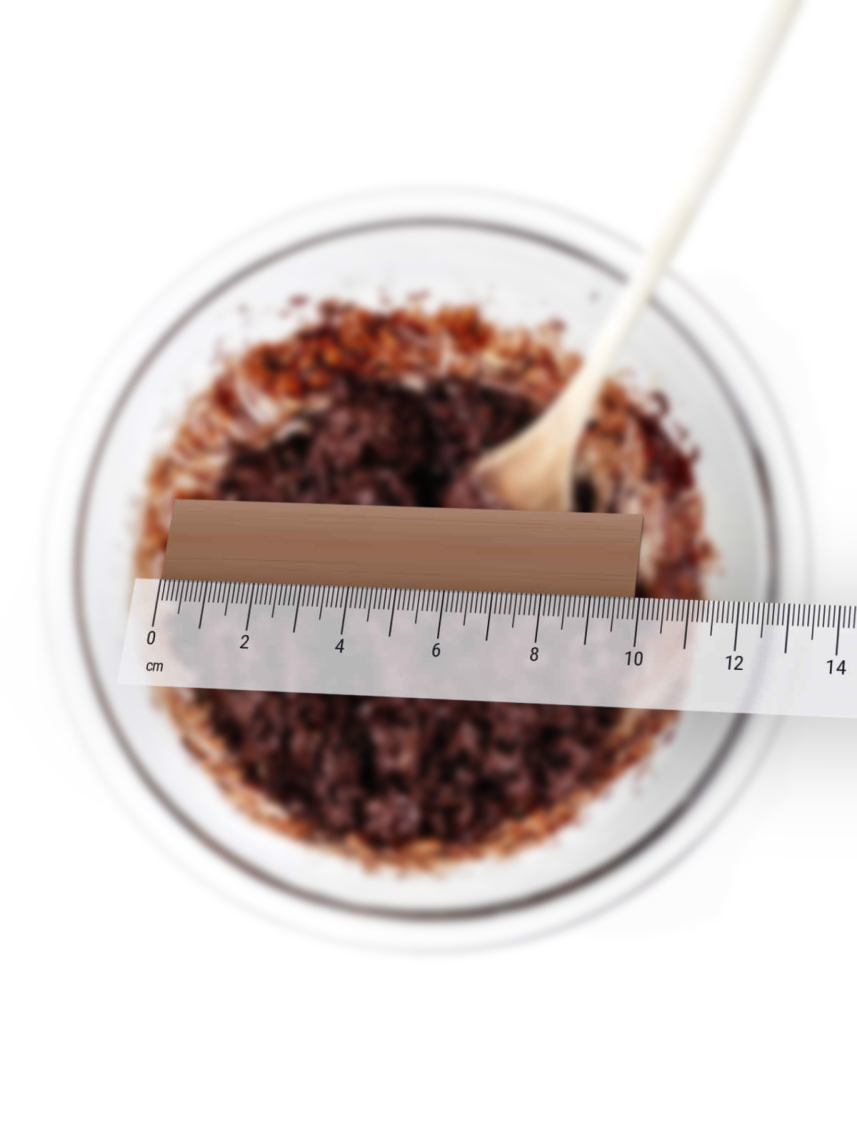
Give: 9.9 cm
